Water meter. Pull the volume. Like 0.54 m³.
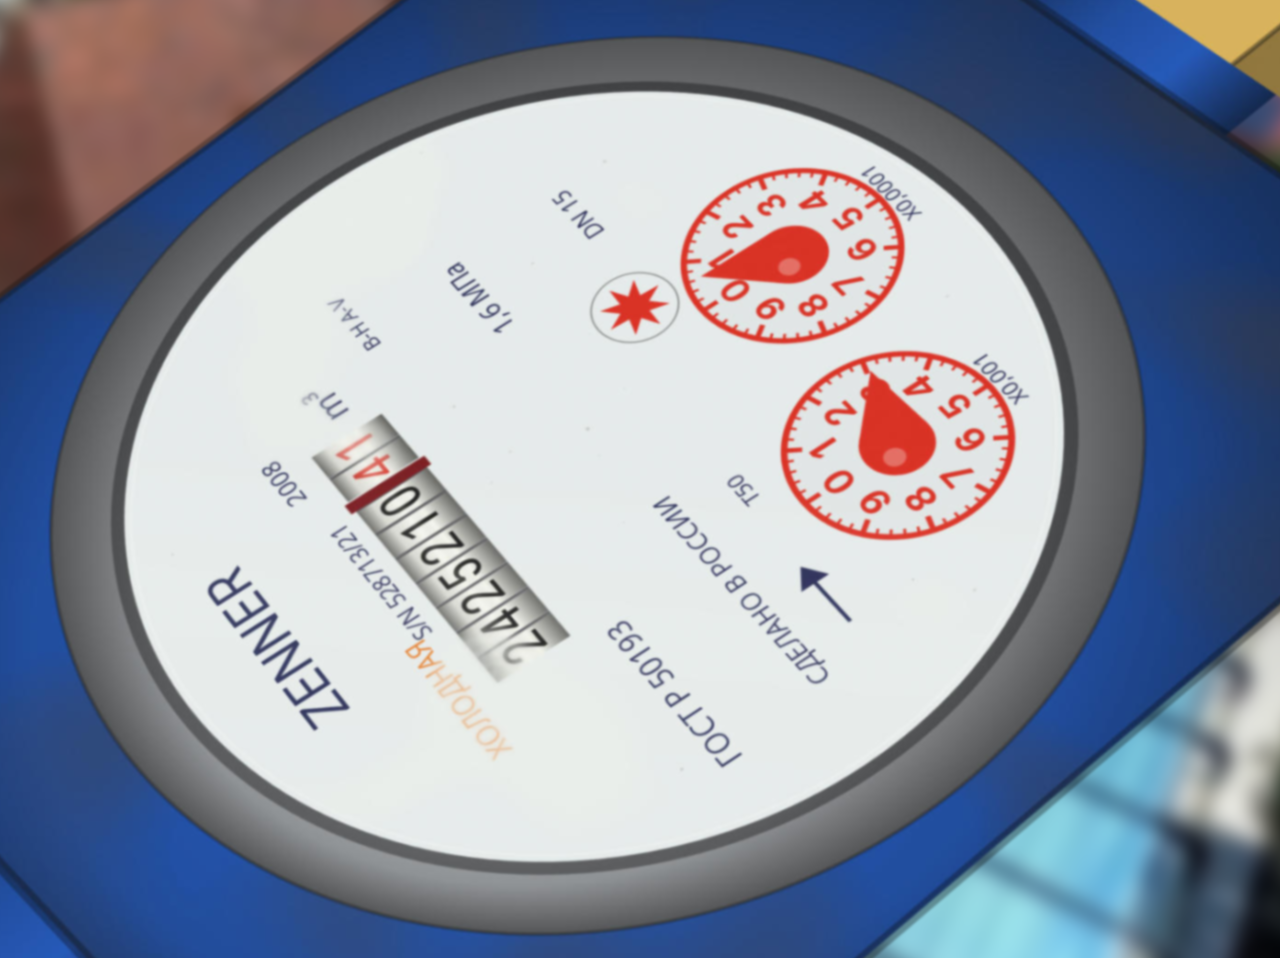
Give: 2425210.4130 m³
